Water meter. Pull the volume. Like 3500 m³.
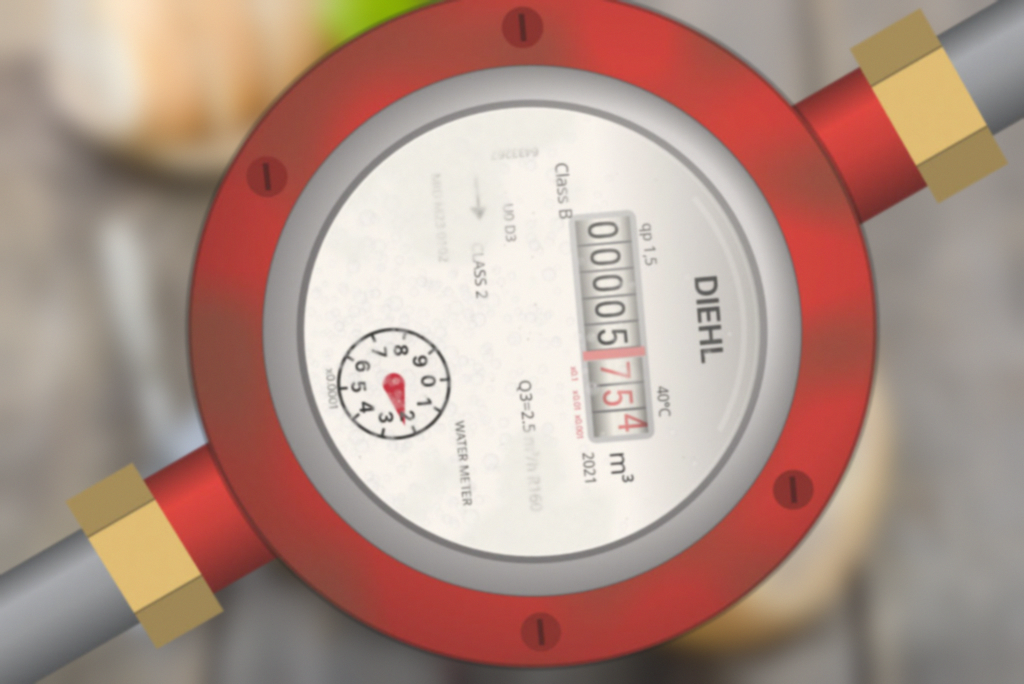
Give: 5.7542 m³
